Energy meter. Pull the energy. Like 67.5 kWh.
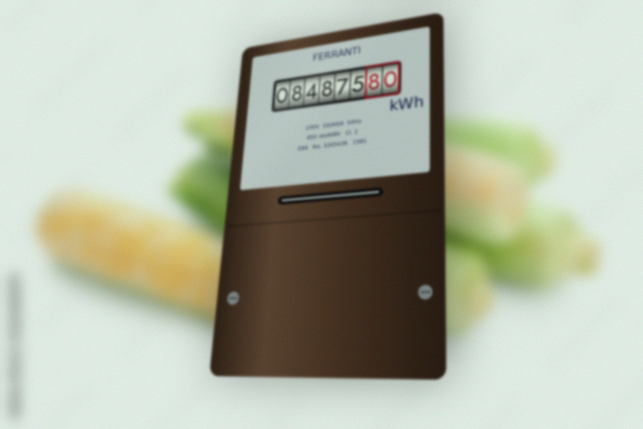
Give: 84875.80 kWh
